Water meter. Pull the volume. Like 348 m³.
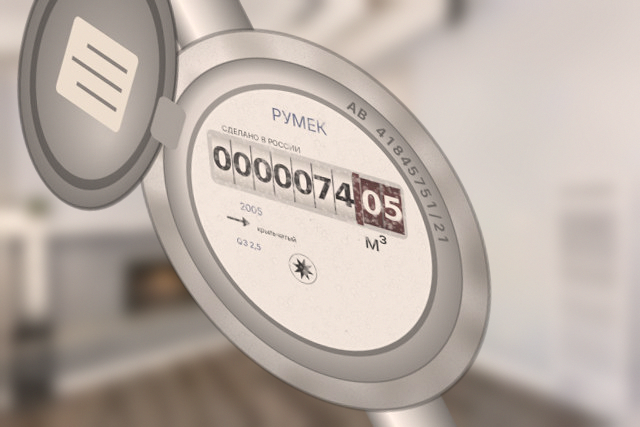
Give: 74.05 m³
